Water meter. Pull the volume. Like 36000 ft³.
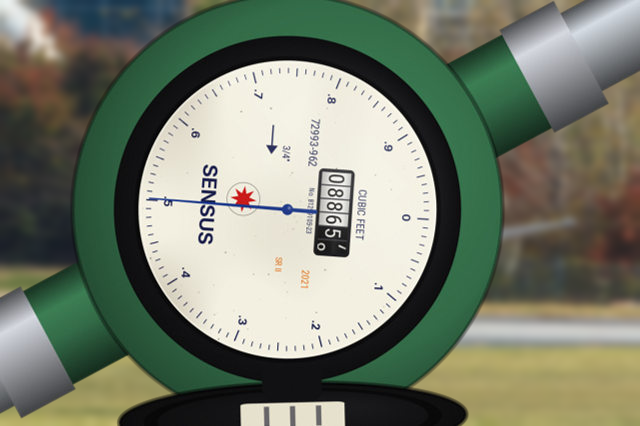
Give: 88657.50 ft³
